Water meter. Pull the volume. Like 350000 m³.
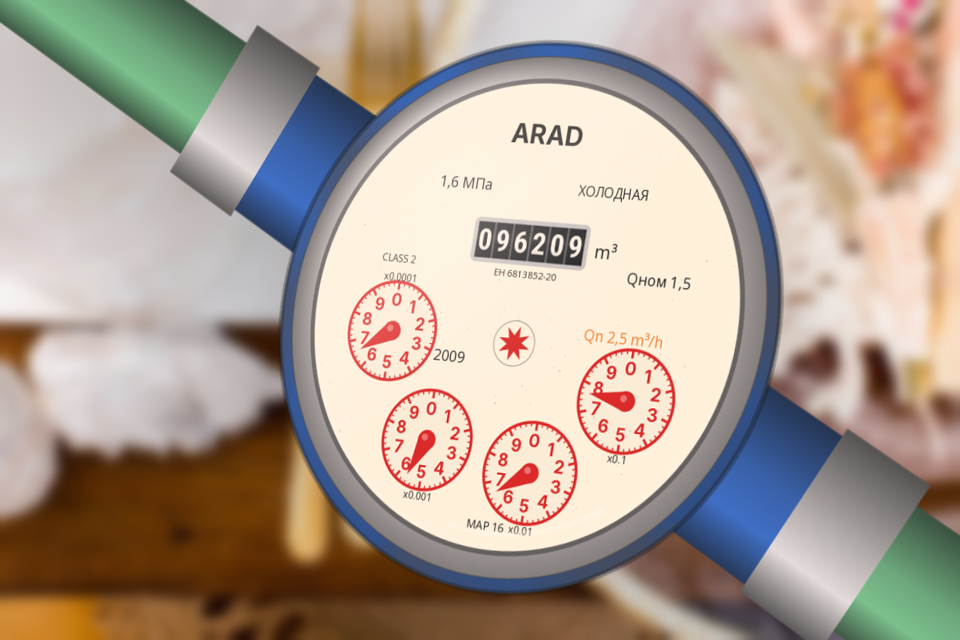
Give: 96209.7656 m³
